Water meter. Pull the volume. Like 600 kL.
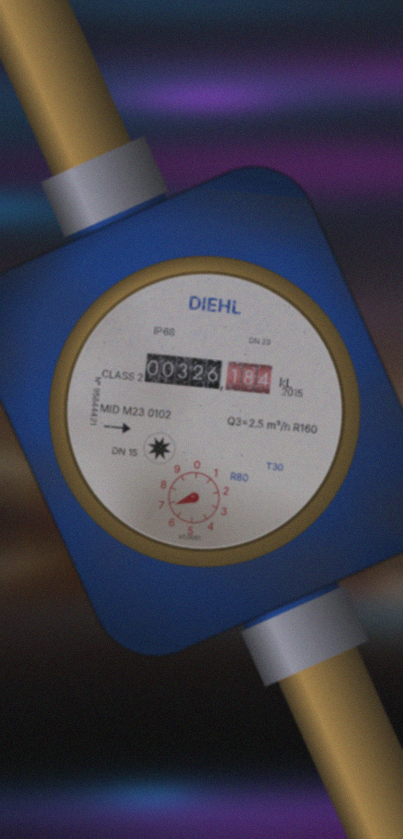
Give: 326.1846 kL
